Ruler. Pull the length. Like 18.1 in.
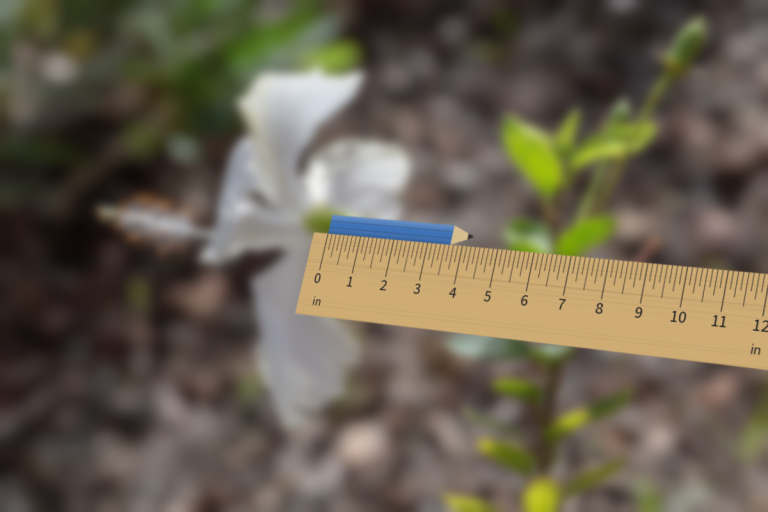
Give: 4.25 in
